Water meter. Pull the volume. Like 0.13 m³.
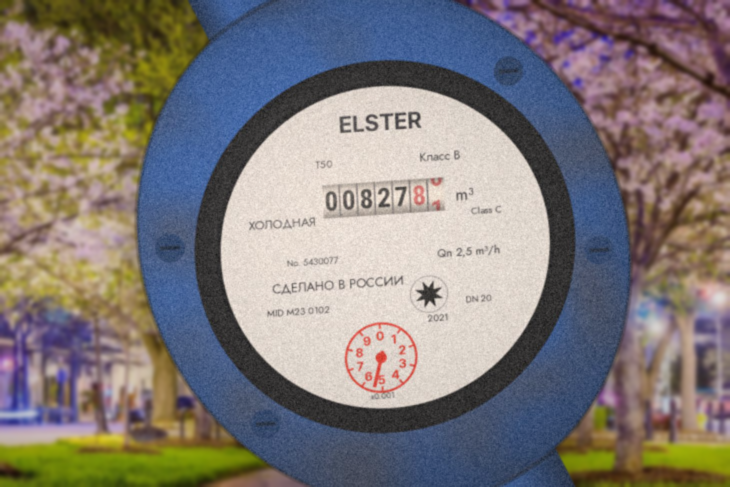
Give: 827.805 m³
